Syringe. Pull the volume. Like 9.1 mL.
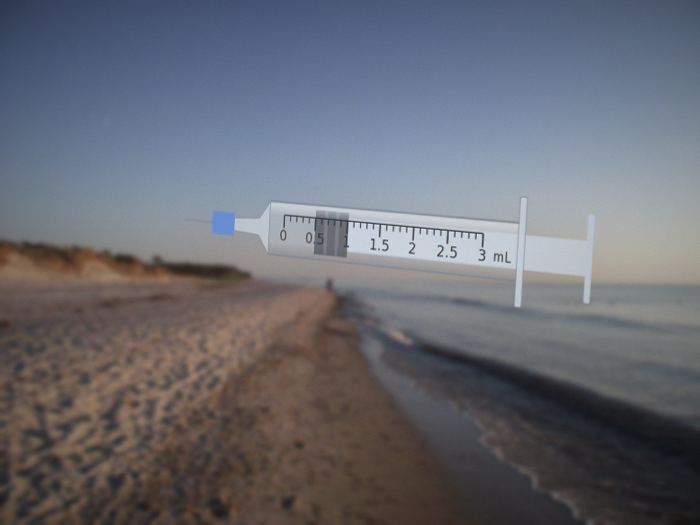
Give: 0.5 mL
